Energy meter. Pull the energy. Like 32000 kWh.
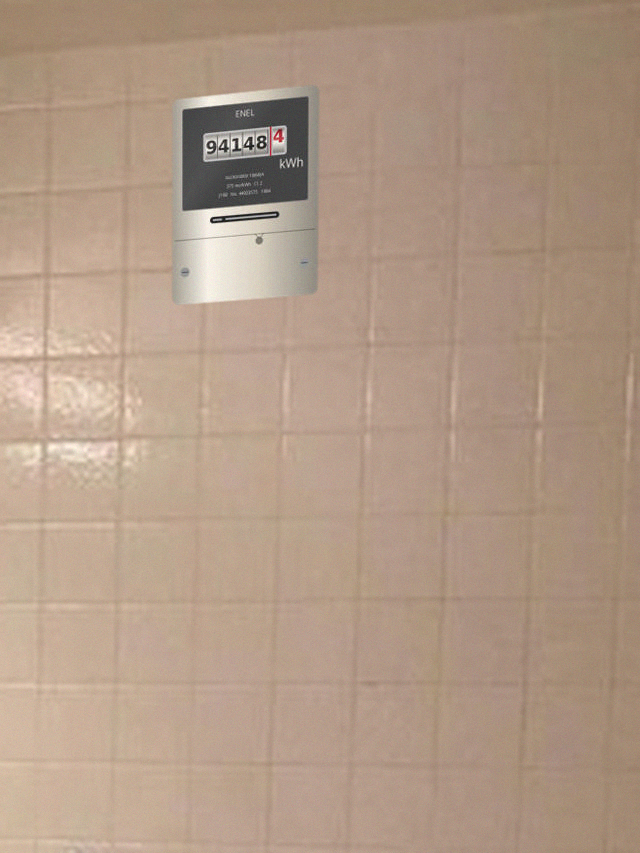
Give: 94148.4 kWh
